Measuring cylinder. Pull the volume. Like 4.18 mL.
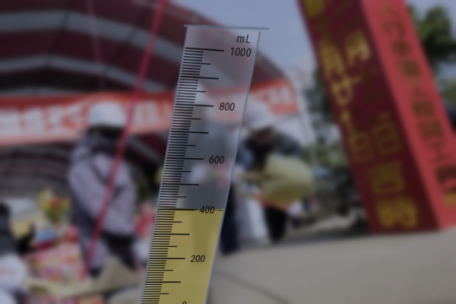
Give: 400 mL
